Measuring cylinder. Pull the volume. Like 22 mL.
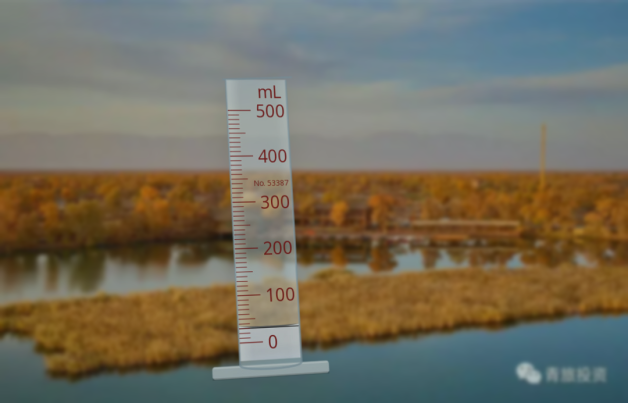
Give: 30 mL
